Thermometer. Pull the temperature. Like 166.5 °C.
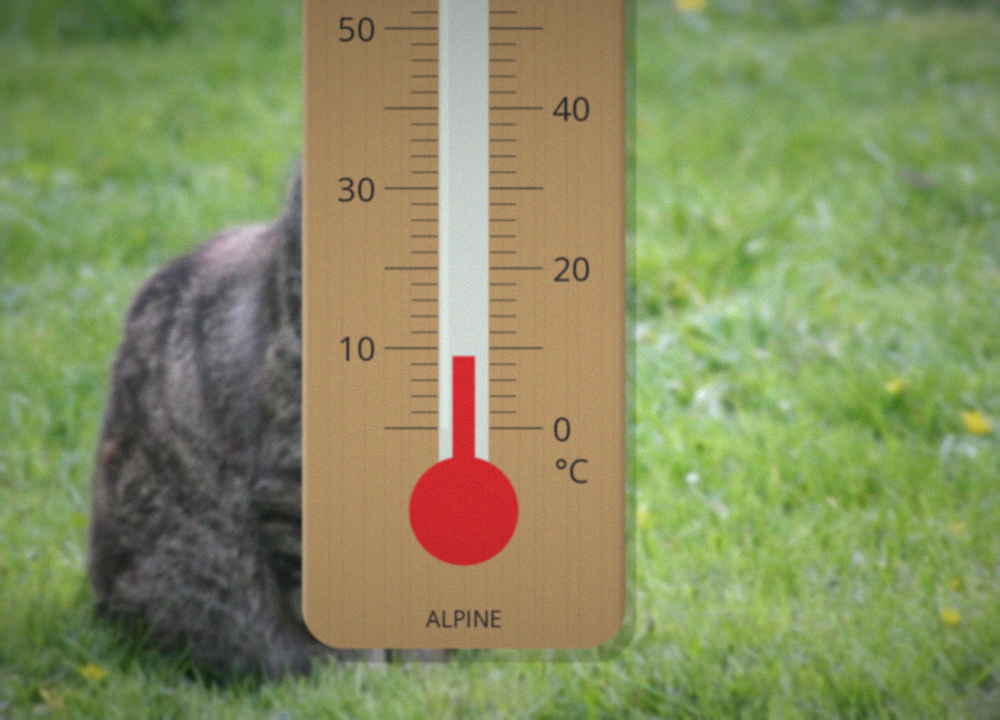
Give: 9 °C
